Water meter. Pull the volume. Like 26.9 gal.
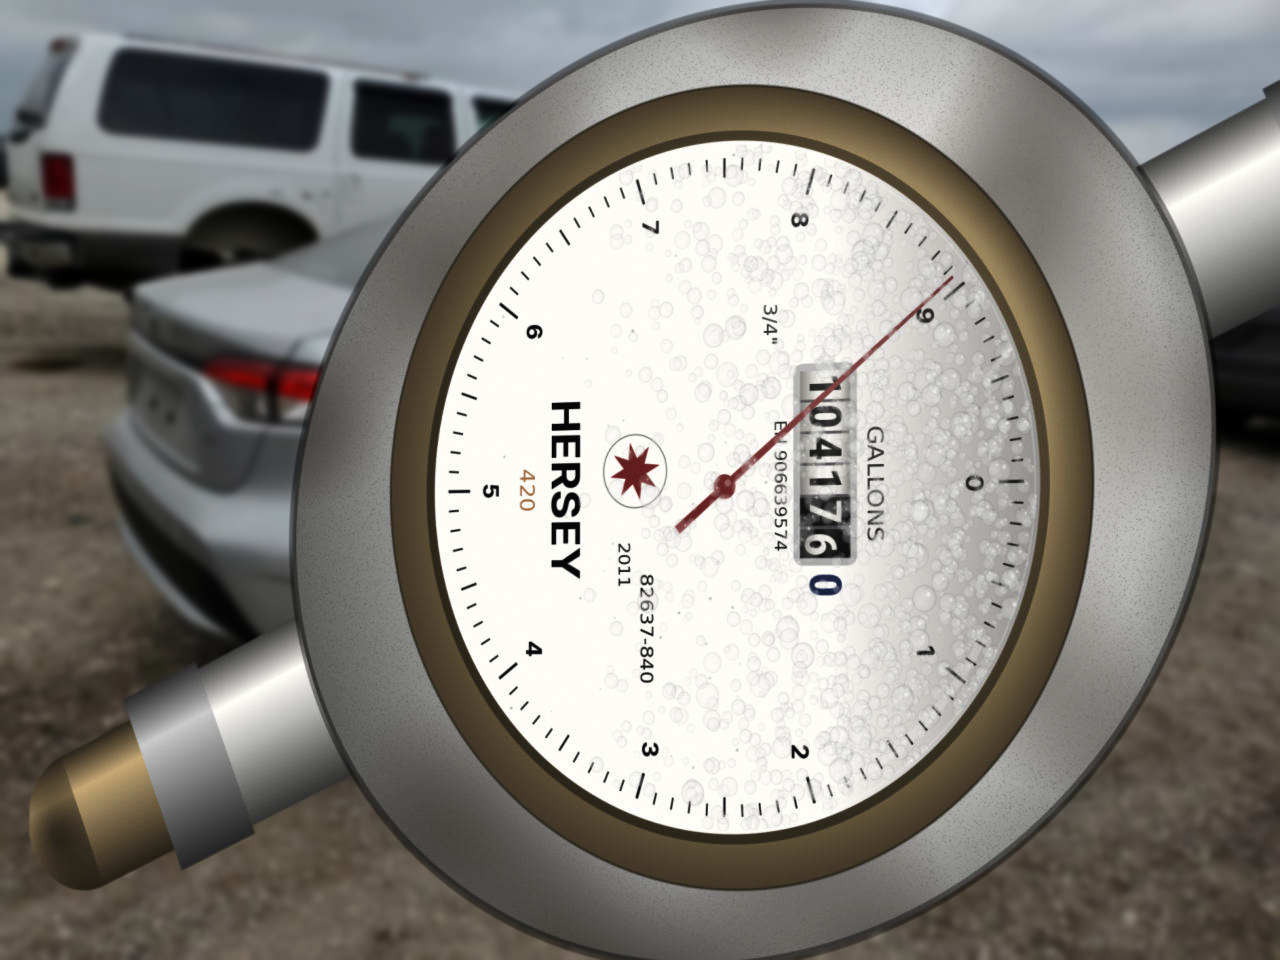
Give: 1041758.9 gal
